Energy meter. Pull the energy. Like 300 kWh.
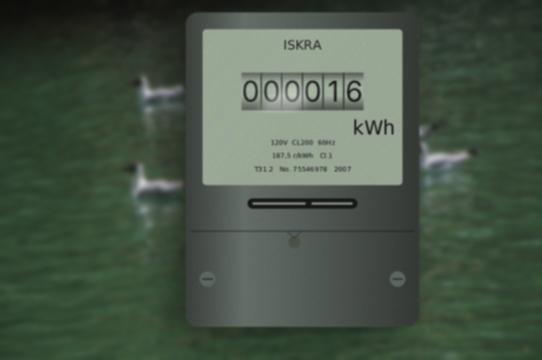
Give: 16 kWh
